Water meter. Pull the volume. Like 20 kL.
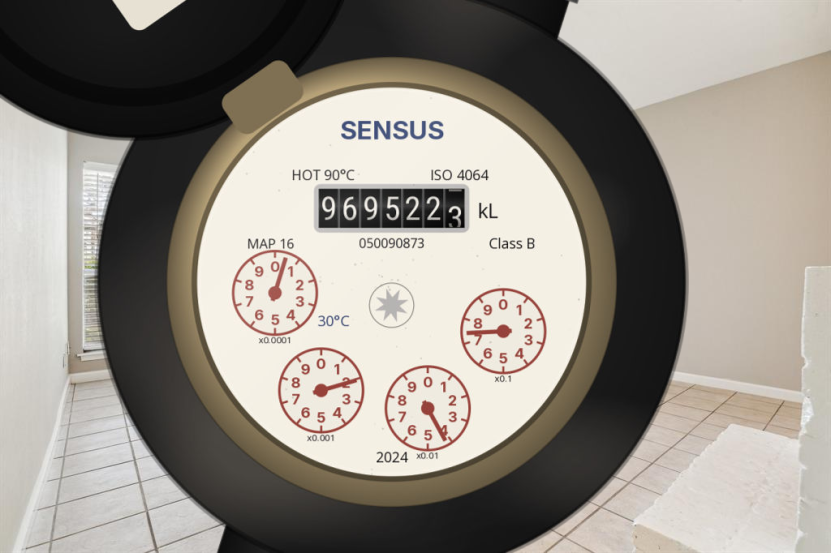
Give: 9695222.7420 kL
